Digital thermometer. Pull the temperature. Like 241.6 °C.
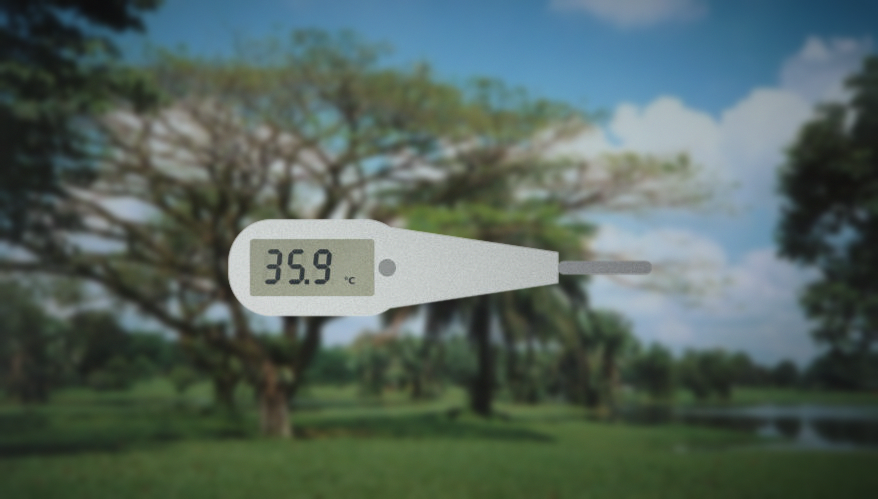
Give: 35.9 °C
